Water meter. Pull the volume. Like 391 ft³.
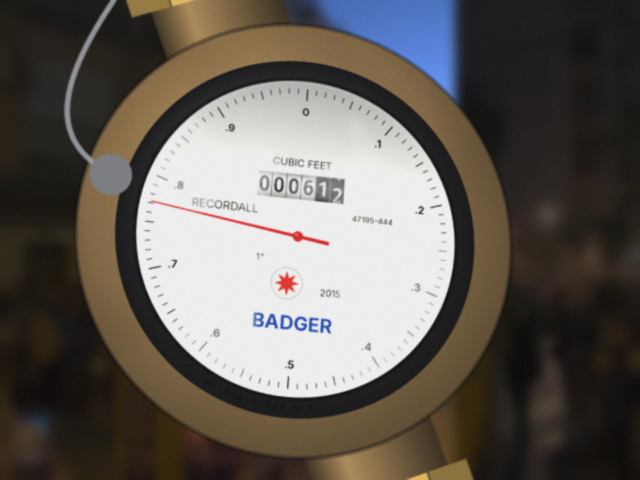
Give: 611.77 ft³
